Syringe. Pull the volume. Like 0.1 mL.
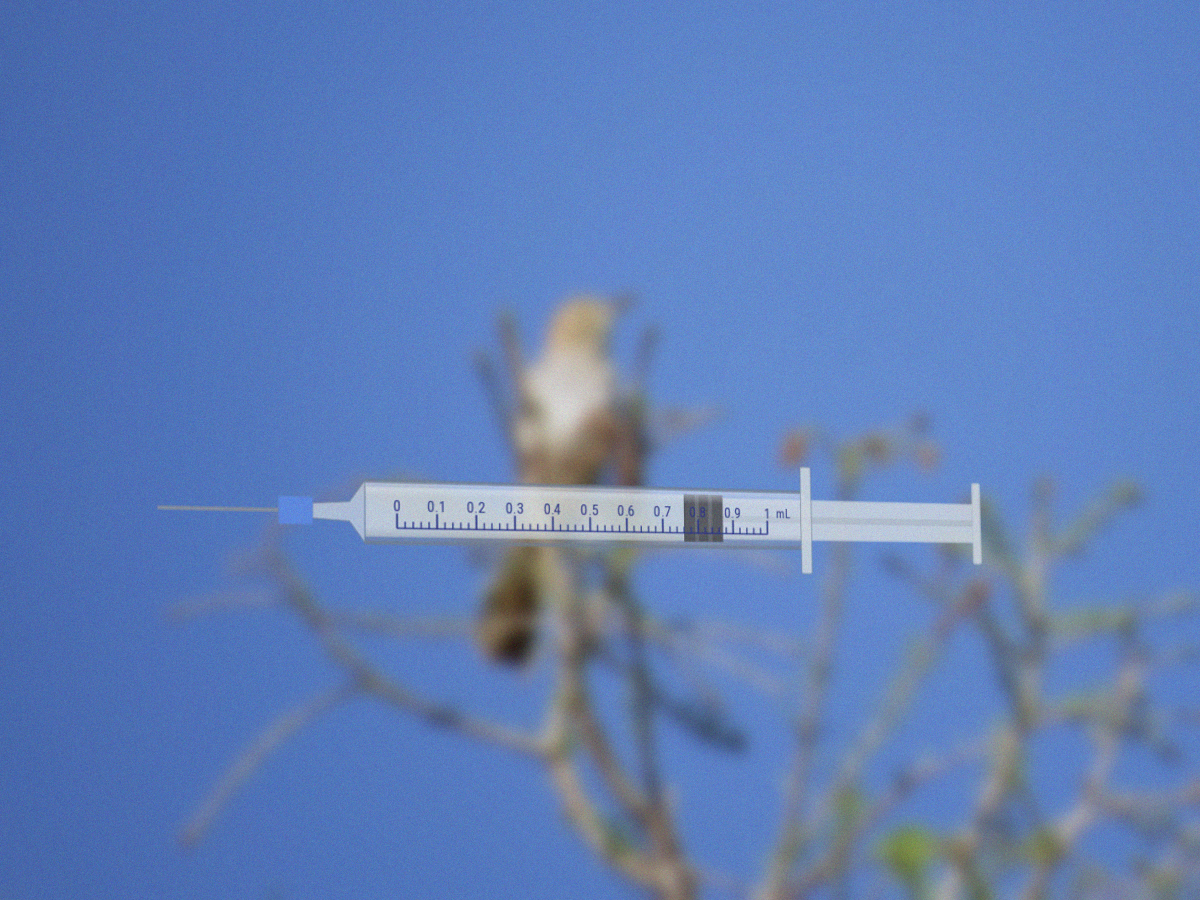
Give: 0.76 mL
